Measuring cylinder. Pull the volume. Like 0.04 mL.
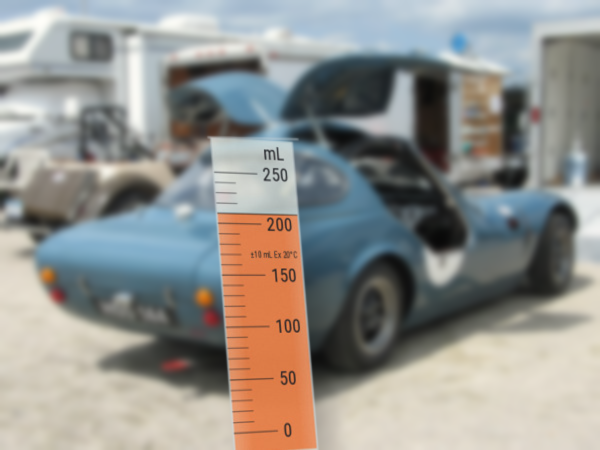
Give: 210 mL
